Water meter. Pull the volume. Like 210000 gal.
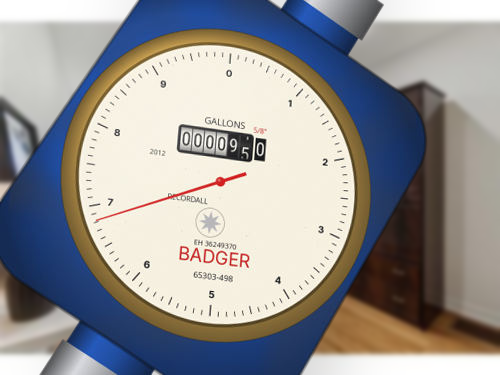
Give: 946.8 gal
